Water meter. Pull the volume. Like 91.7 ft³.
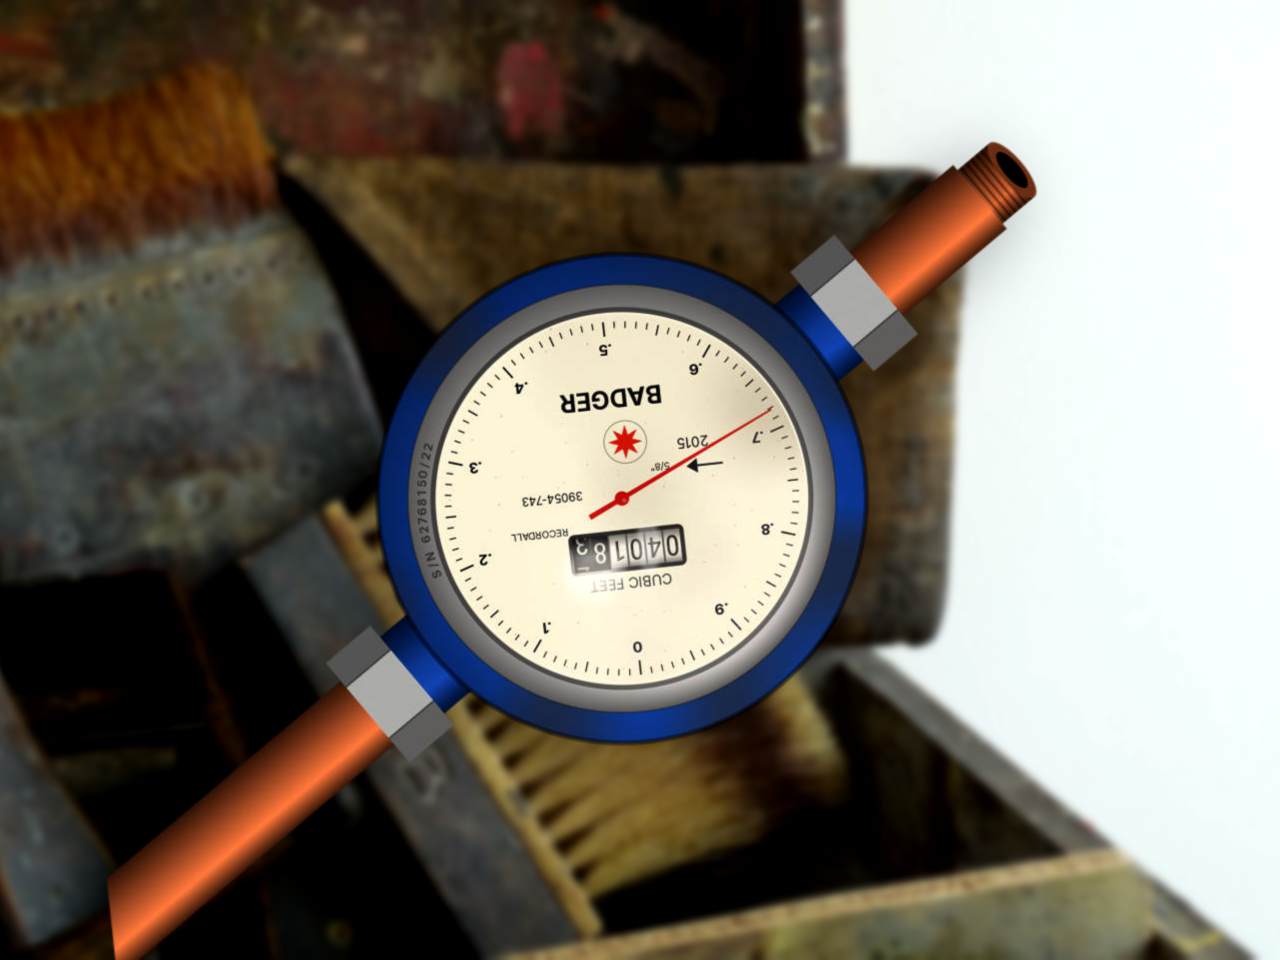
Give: 40182.68 ft³
